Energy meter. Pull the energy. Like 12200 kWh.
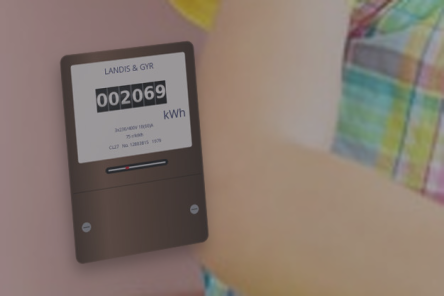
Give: 2069 kWh
